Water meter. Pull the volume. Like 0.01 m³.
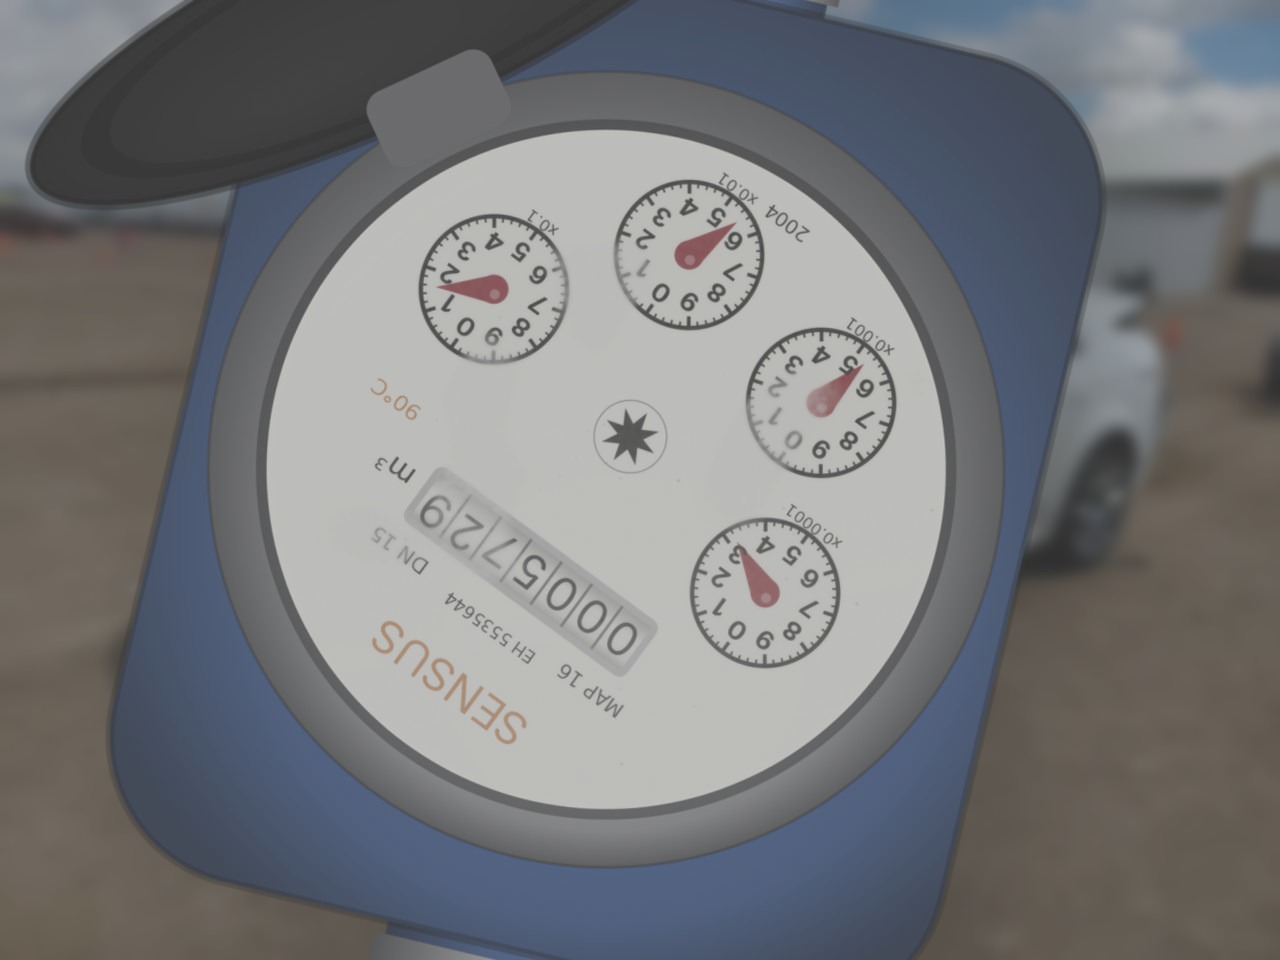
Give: 5729.1553 m³
